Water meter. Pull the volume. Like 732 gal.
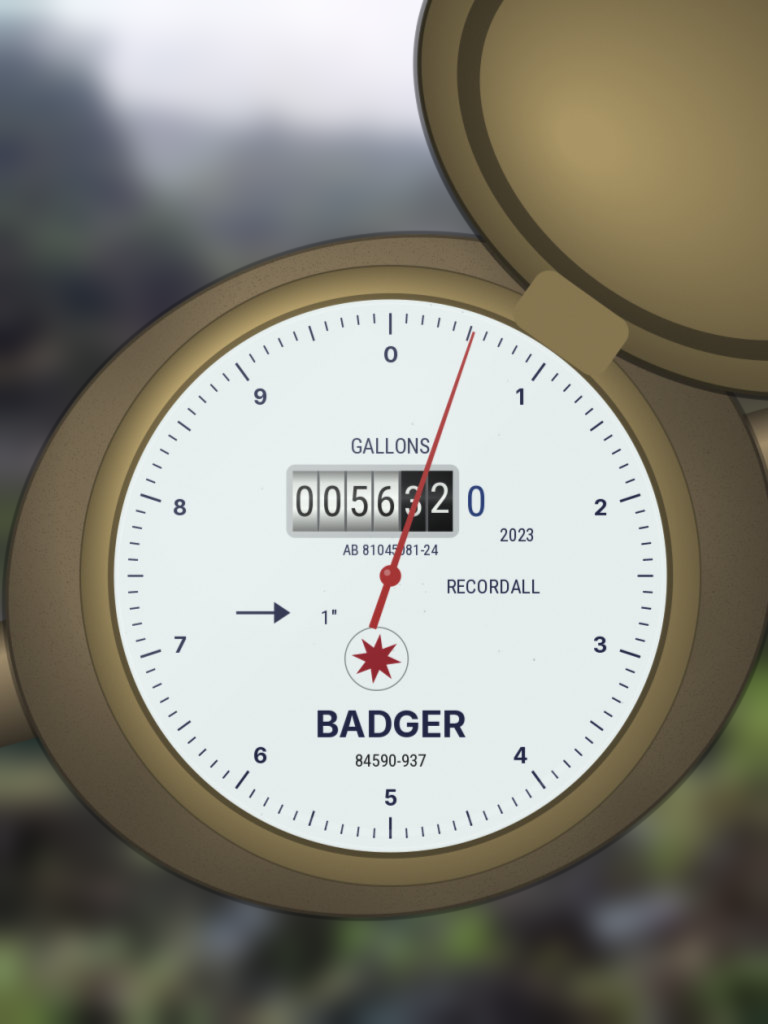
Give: 56320.5 gal
